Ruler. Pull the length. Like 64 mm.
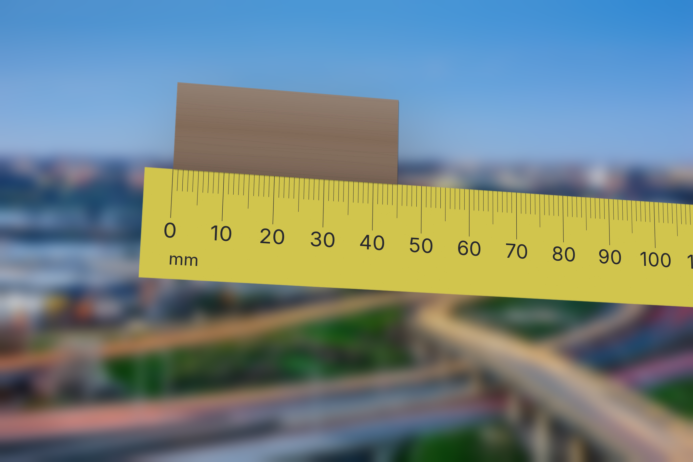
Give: 45 mm
